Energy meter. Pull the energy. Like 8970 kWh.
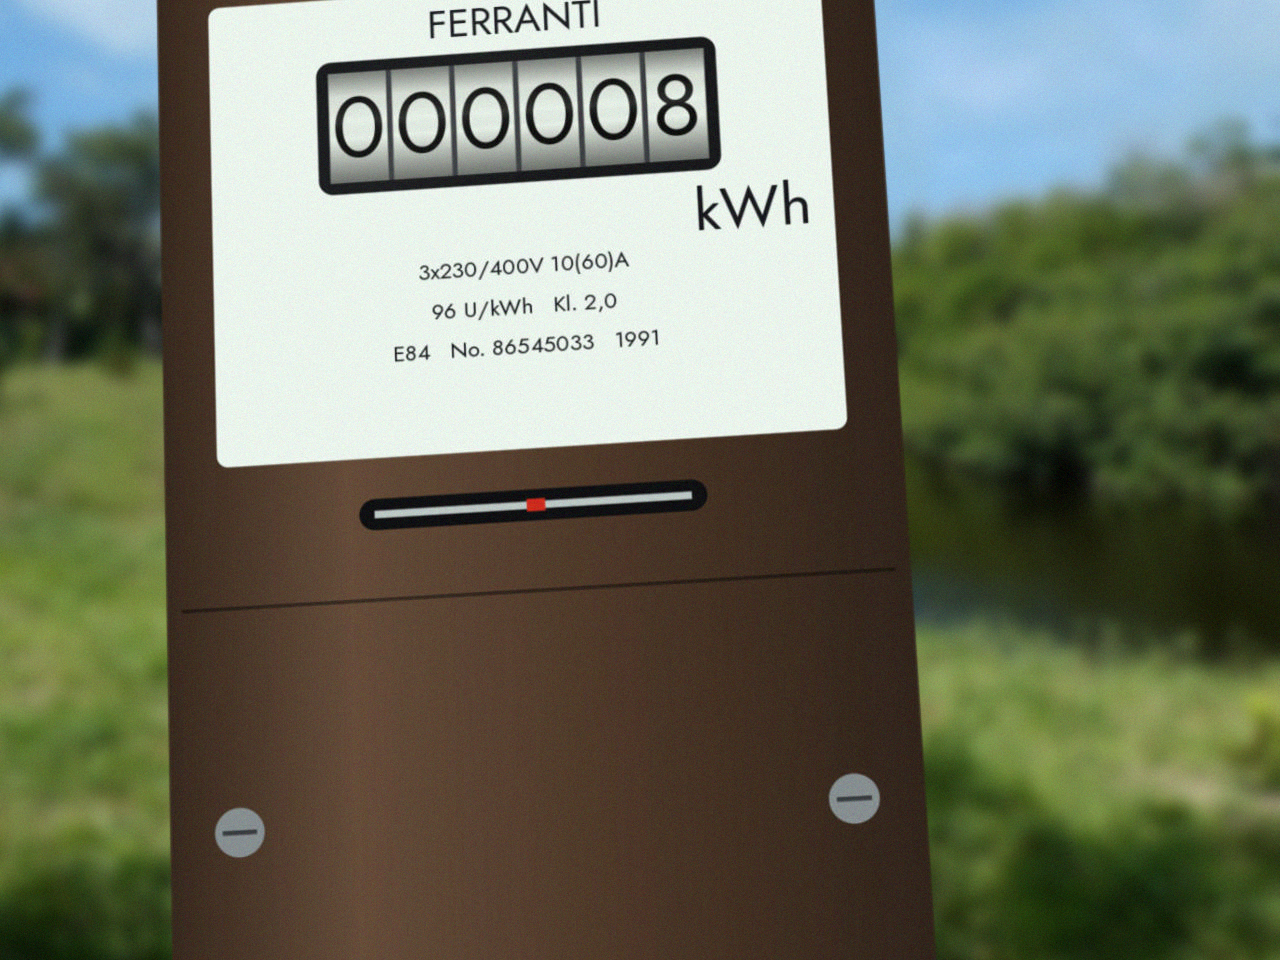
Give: 8 kWh
